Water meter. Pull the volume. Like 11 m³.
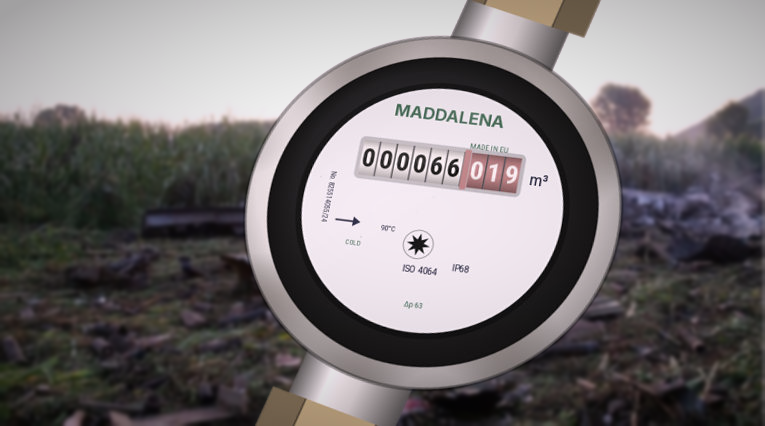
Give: 66.019 m³
